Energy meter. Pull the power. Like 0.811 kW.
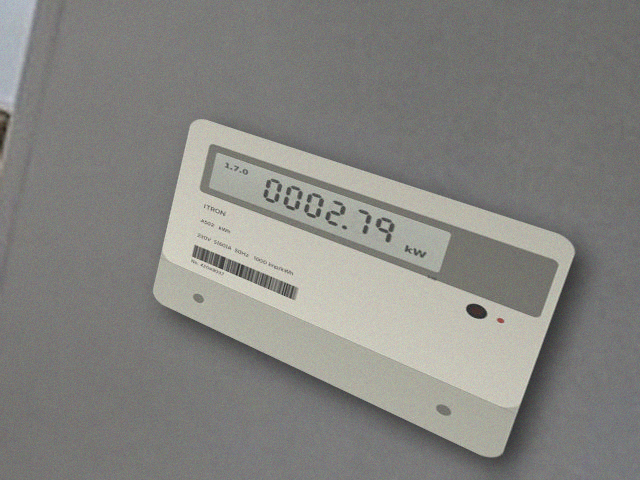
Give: 2.79 kW
